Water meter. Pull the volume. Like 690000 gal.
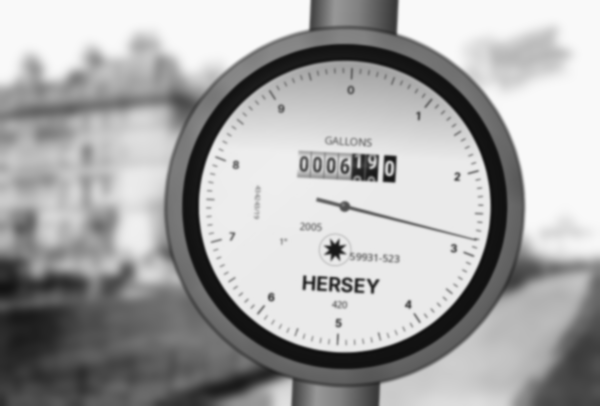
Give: 6192.8 gal
